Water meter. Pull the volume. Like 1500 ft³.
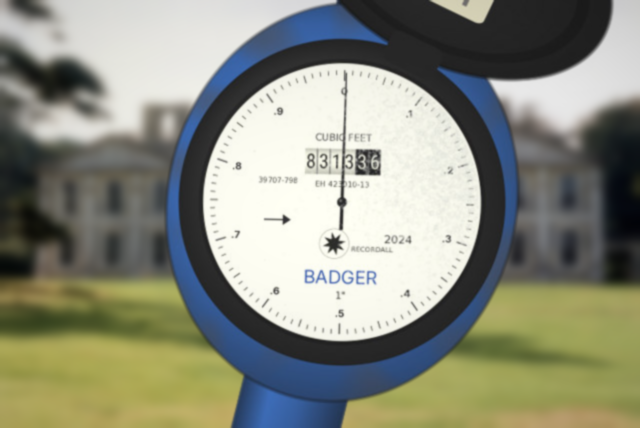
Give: 831336.00 ft³
